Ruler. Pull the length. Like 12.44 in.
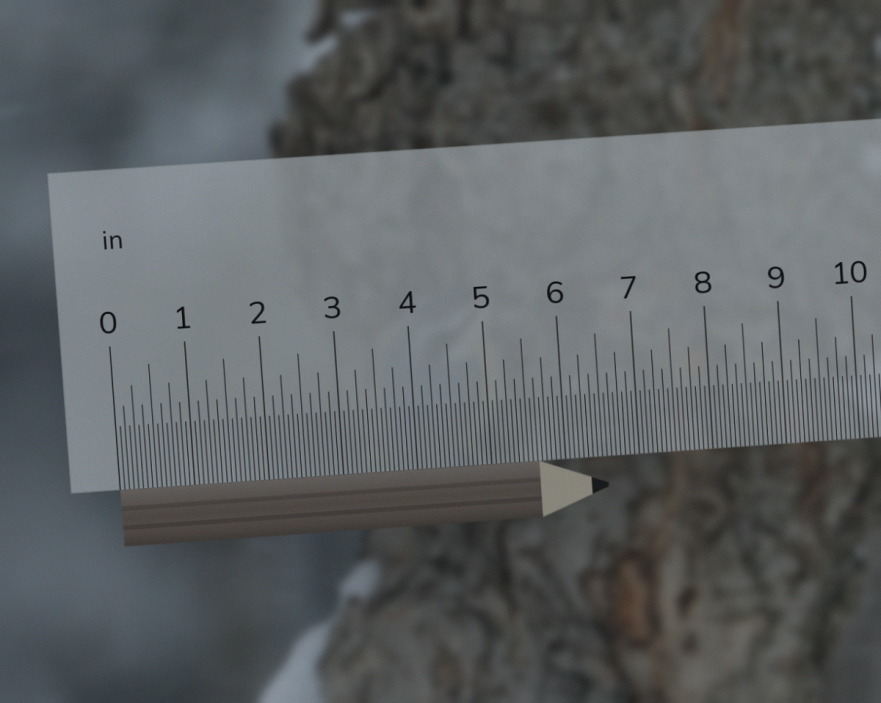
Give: 6.5625 in
